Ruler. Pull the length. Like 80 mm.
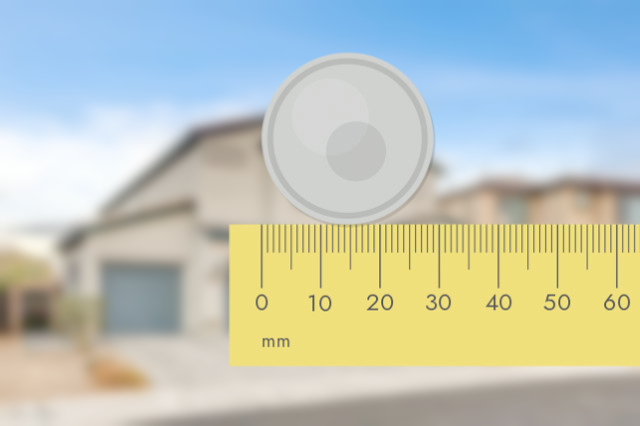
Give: 29 mm
